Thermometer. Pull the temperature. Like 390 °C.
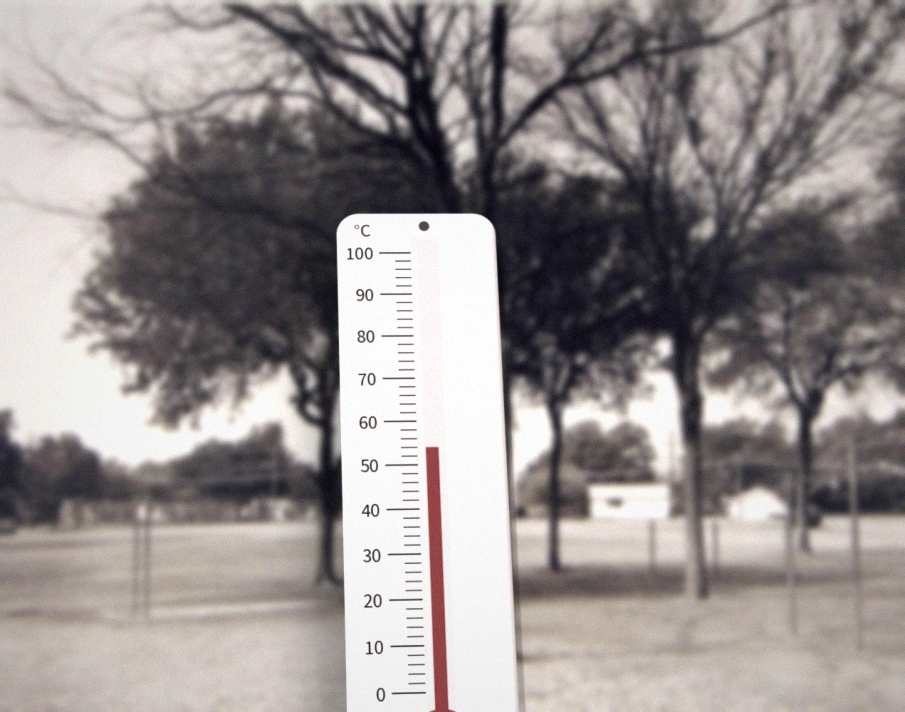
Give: 54 °C
